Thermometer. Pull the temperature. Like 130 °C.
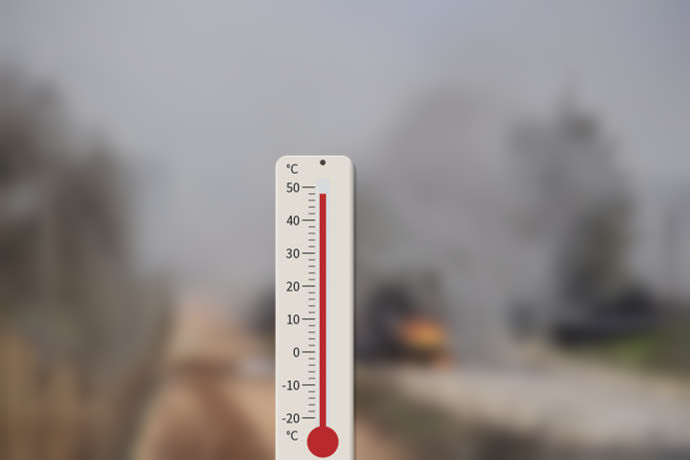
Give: 48 °C
